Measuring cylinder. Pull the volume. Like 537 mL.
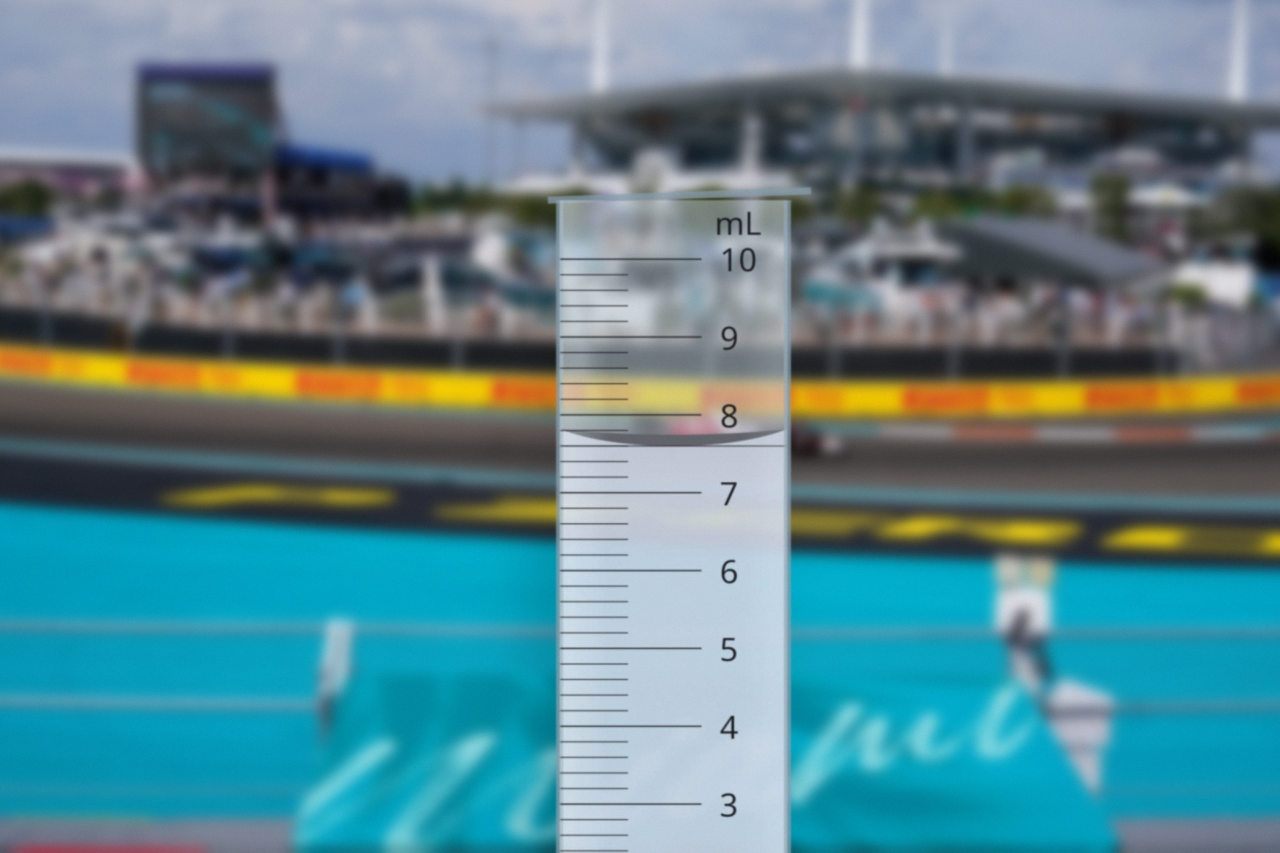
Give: 7.6 mL
